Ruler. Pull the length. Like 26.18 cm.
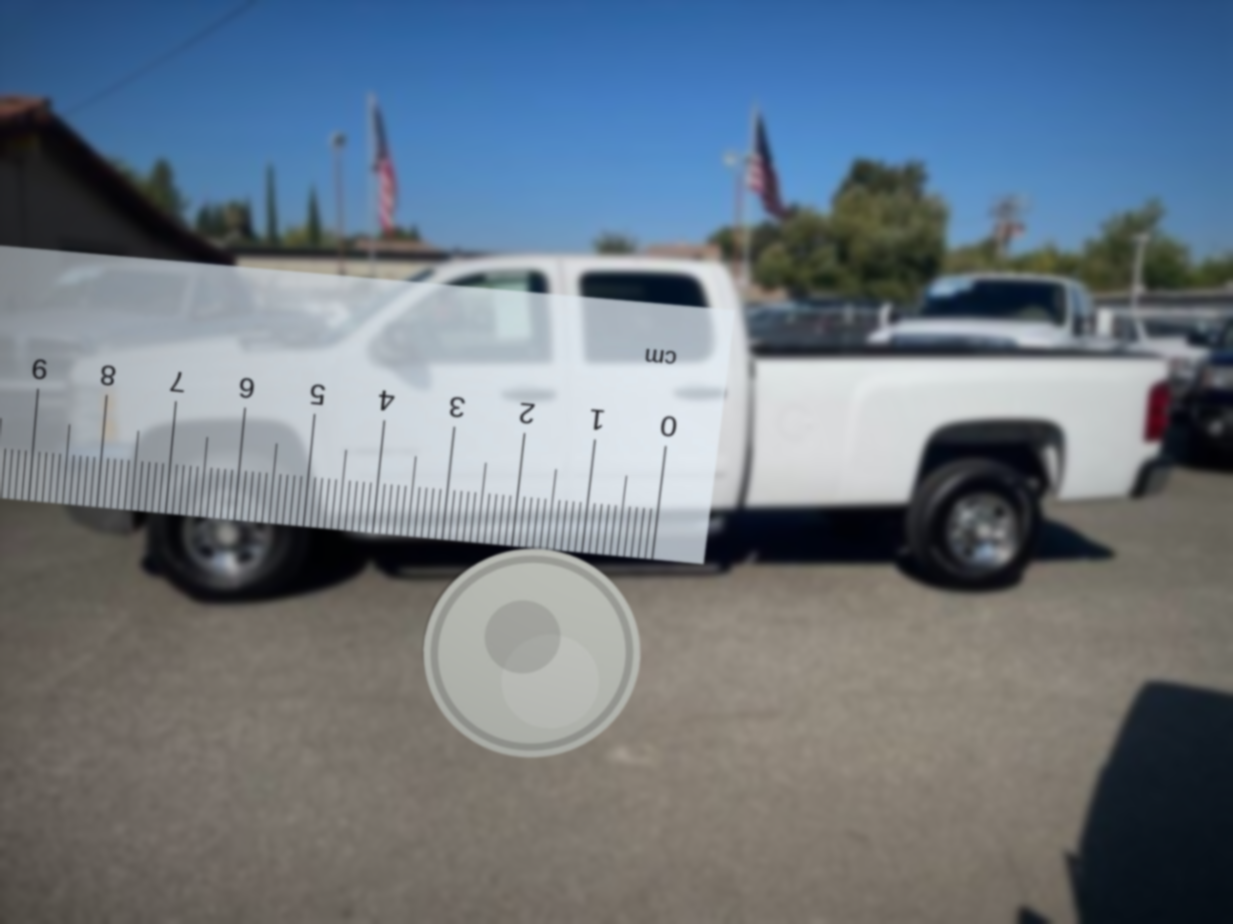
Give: 3.1 cm
